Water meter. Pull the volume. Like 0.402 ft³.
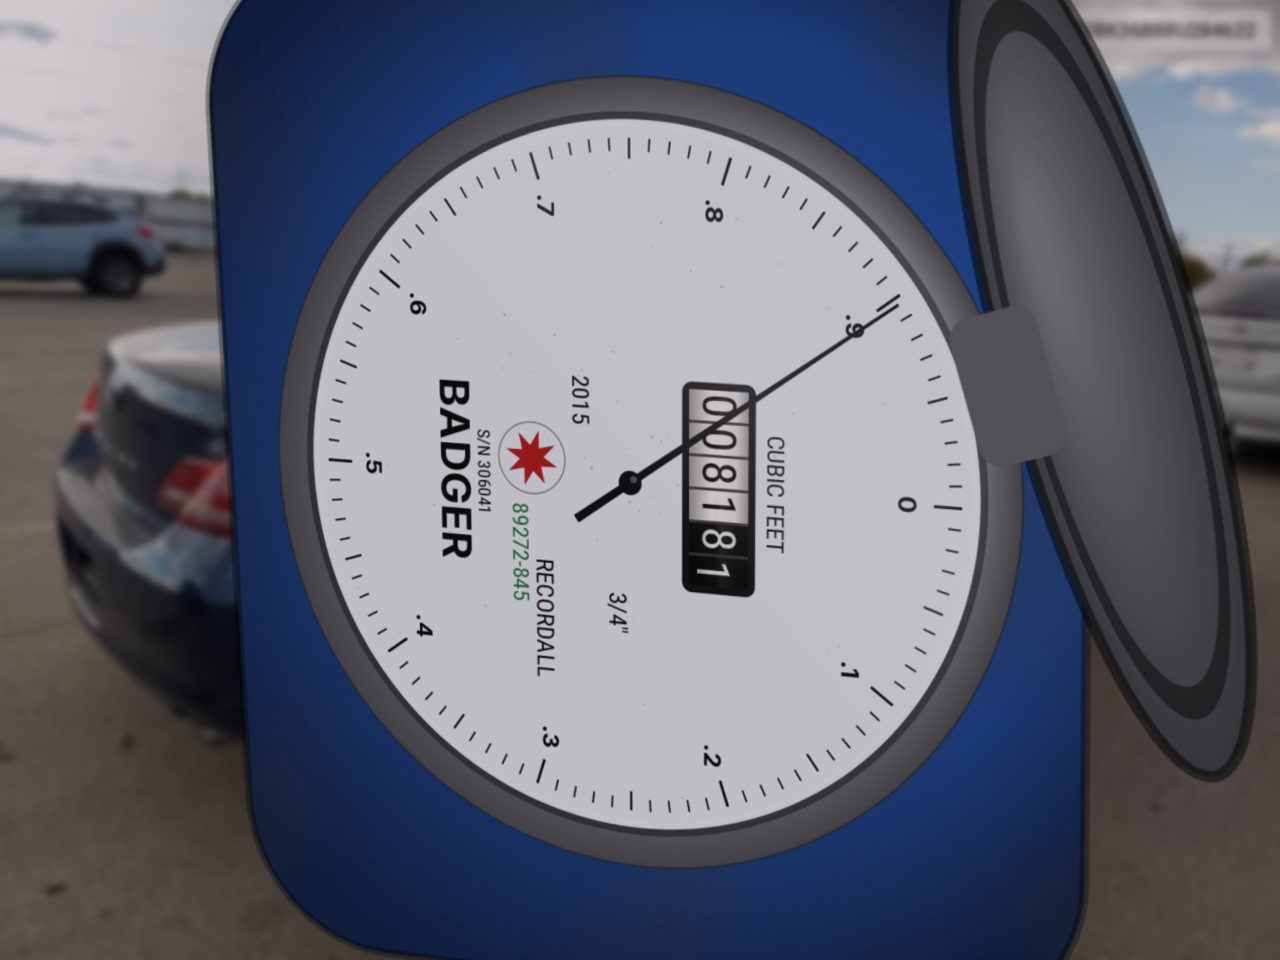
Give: 8180.90 ft³
